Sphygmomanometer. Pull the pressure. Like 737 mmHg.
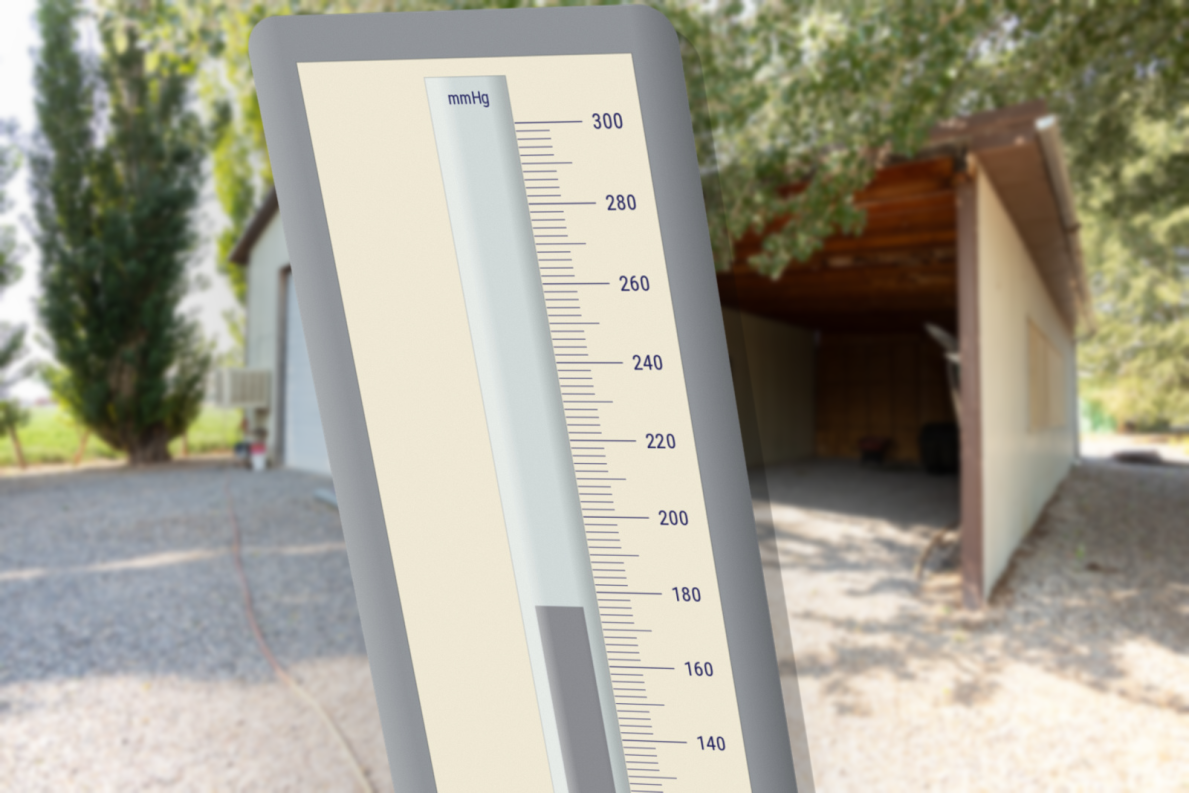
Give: 176 mmHg
